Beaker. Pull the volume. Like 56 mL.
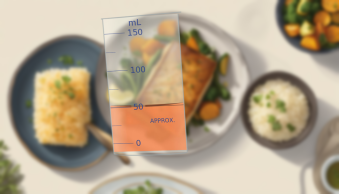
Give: 50 mL
